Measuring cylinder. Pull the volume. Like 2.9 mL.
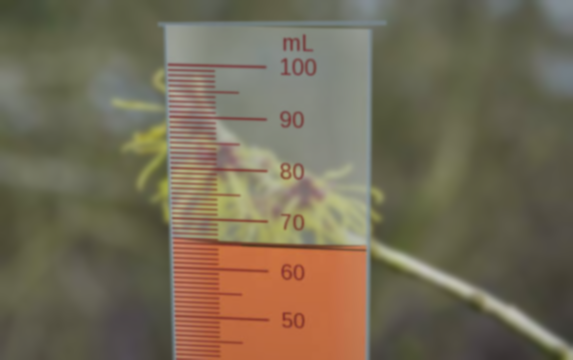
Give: 65 mL
